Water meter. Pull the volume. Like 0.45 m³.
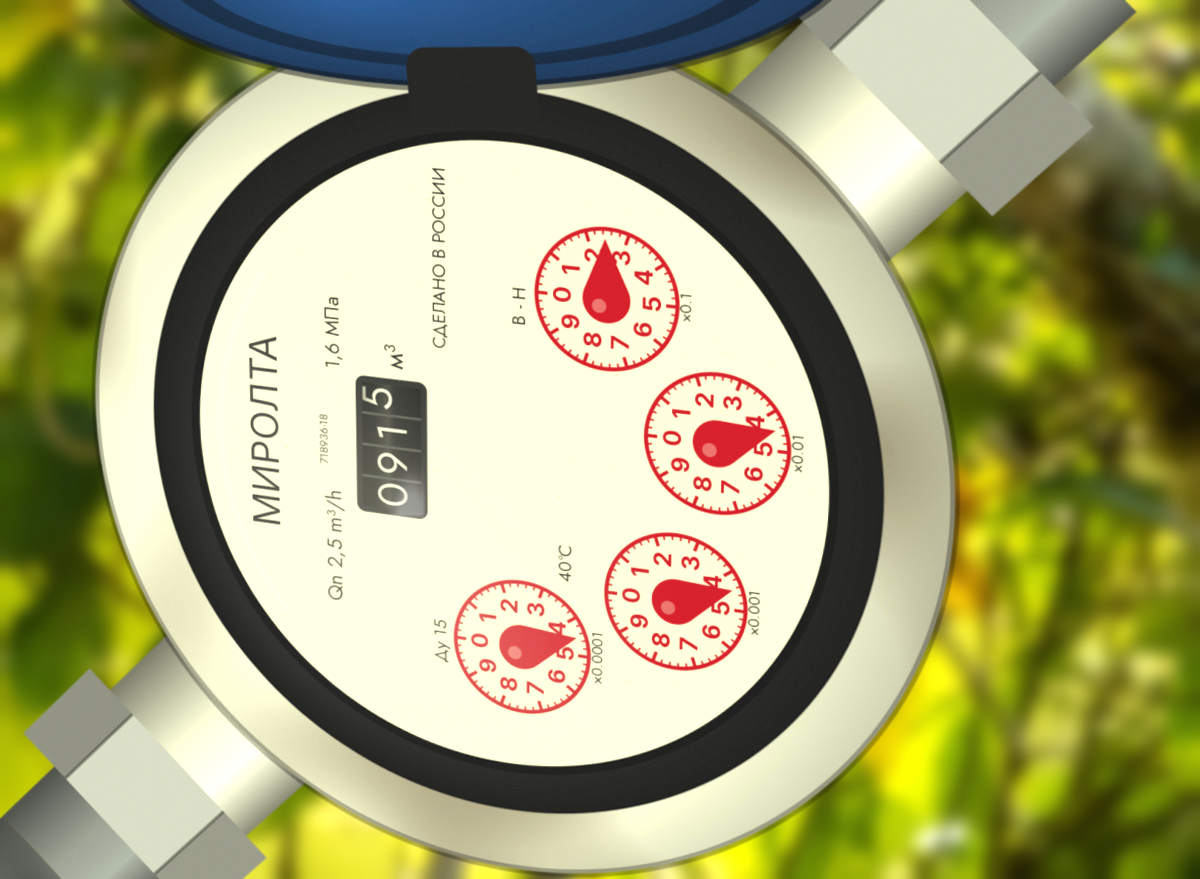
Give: 915.2444 m³
